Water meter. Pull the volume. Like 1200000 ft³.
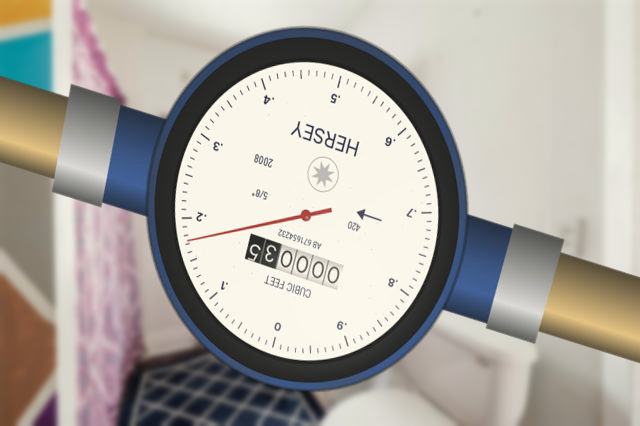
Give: 35.17 ft³
